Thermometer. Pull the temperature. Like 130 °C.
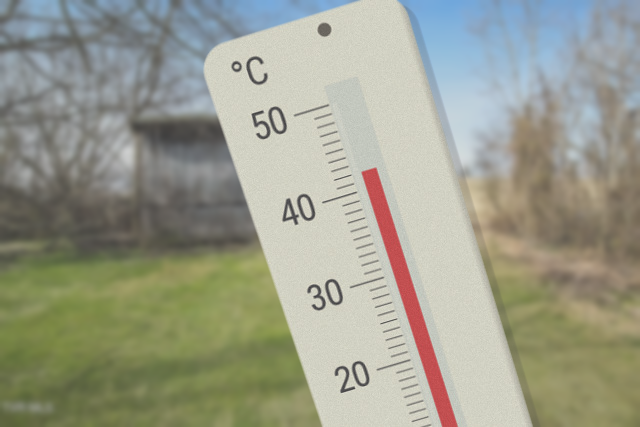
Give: 42 °C
